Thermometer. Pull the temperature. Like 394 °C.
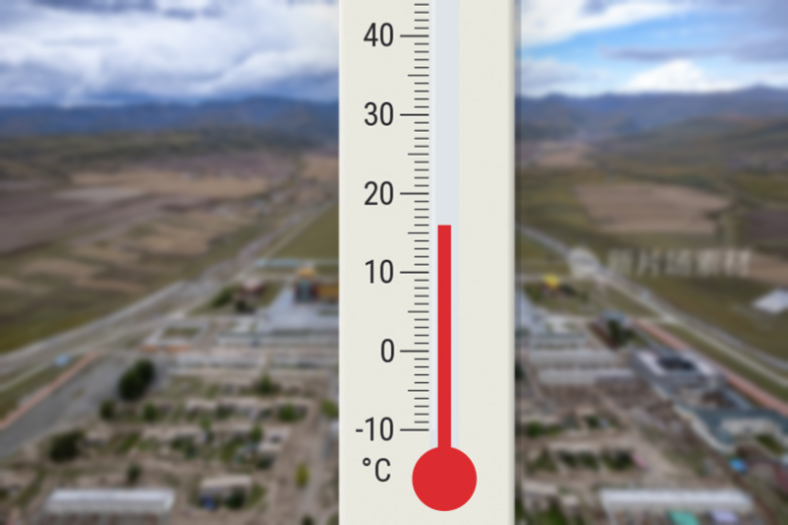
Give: 16 °C
